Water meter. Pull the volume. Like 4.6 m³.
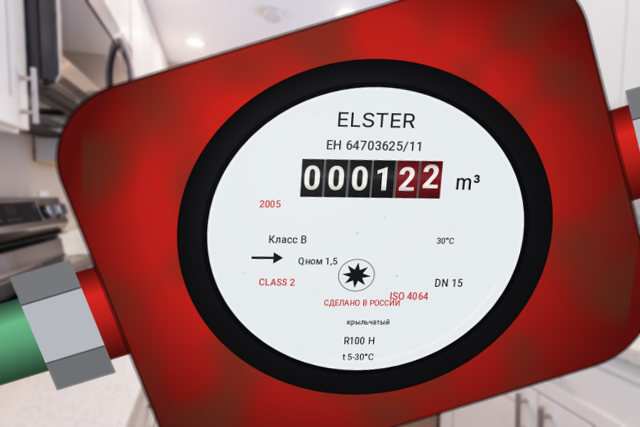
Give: 1.22 m³
